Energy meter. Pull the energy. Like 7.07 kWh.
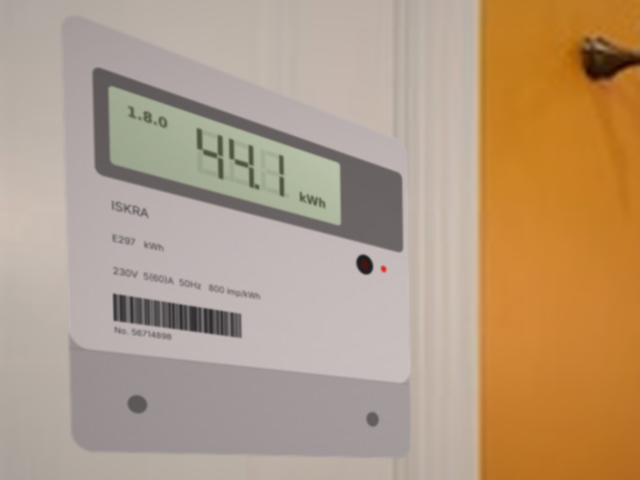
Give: 44.1 kWh
